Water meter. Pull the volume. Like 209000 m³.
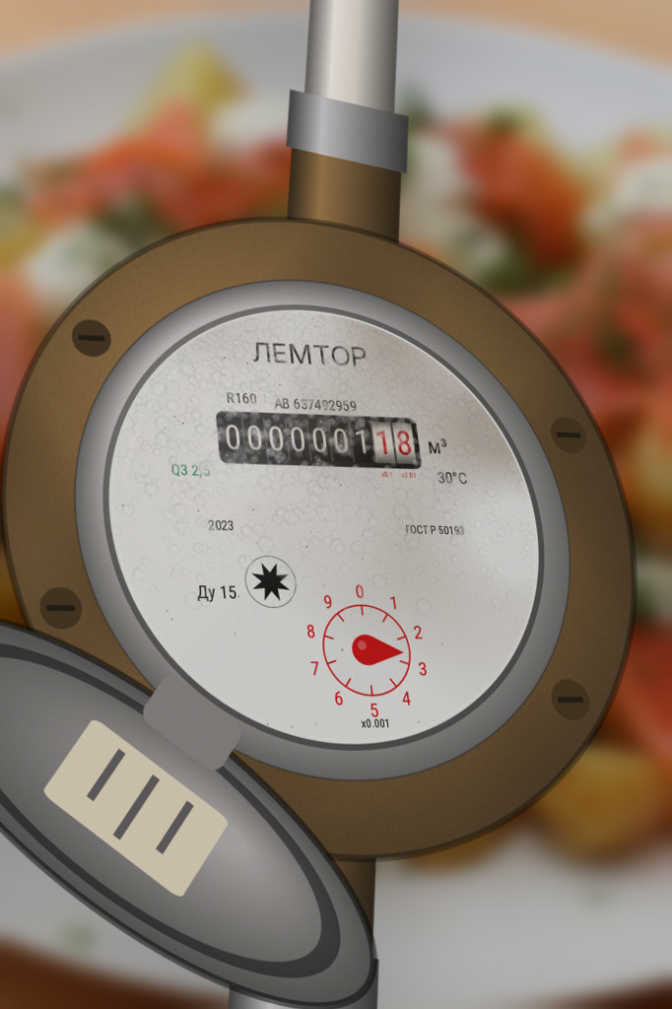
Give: 1.182 m³
